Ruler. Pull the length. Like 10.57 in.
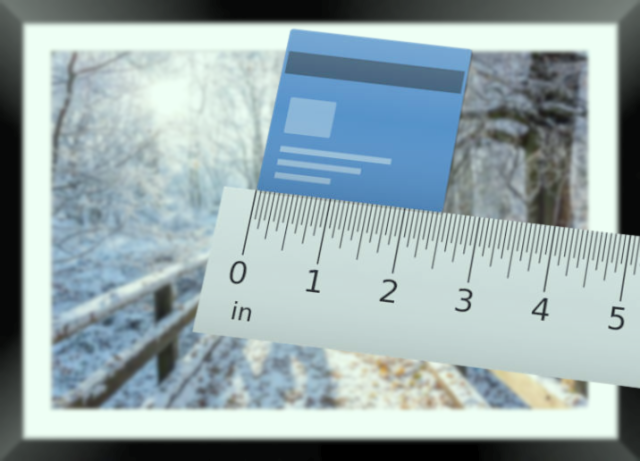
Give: 2.5 in
